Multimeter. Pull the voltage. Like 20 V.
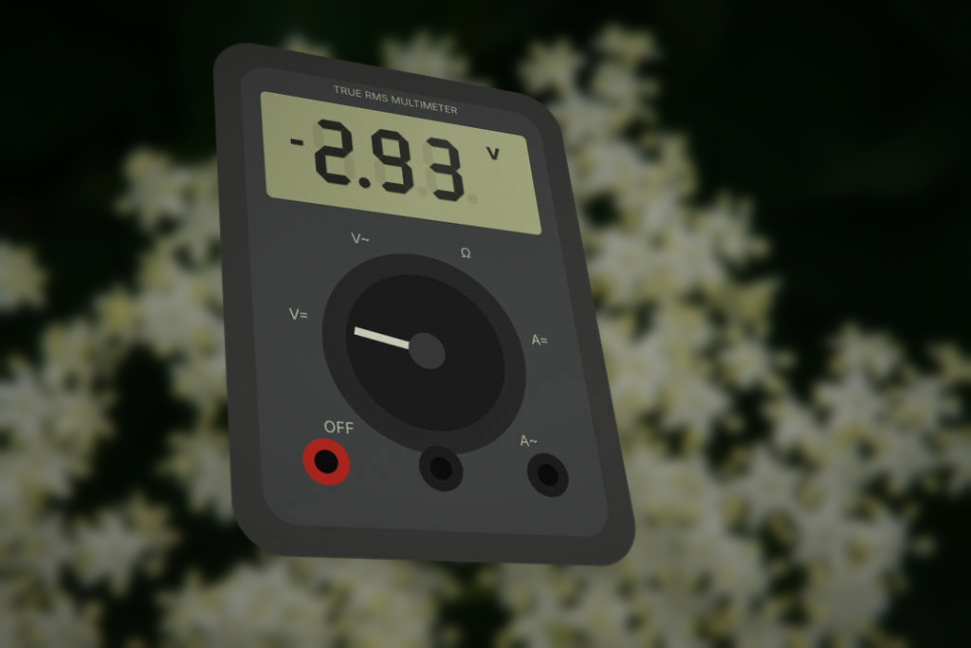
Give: -2.93 V
